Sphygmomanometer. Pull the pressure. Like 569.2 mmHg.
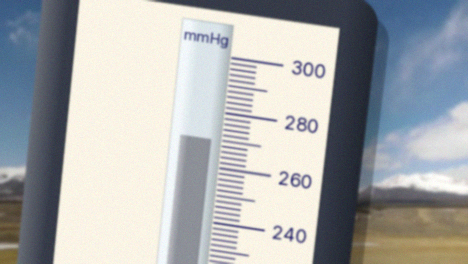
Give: 270 mmHg
